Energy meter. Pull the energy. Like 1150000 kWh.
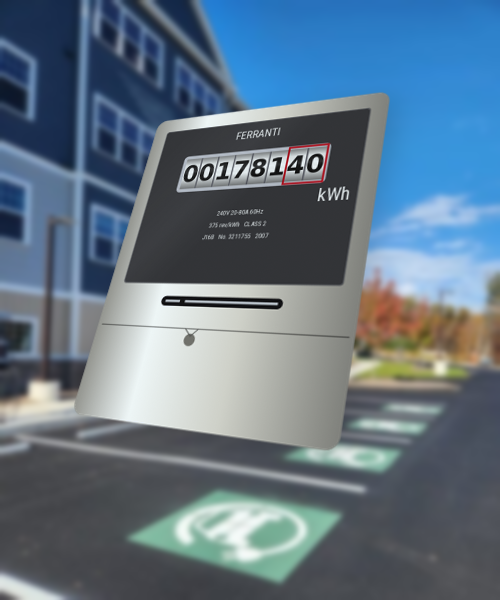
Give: 1781.40 kWh
